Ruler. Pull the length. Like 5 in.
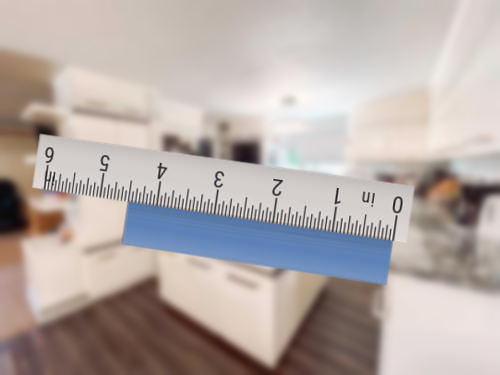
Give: 4.5 in
